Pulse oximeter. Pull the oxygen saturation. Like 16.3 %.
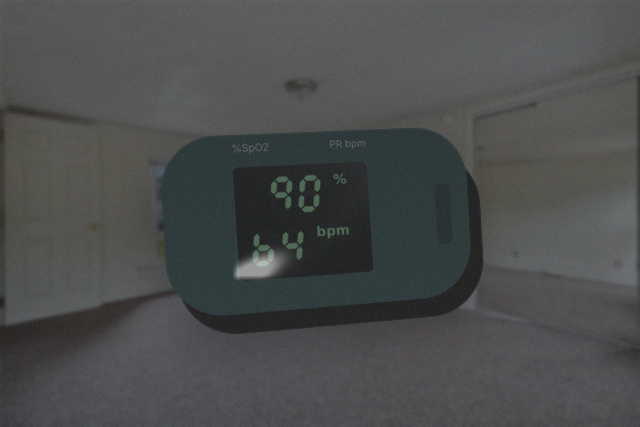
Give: 90 %
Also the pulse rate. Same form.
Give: 64 bpm
